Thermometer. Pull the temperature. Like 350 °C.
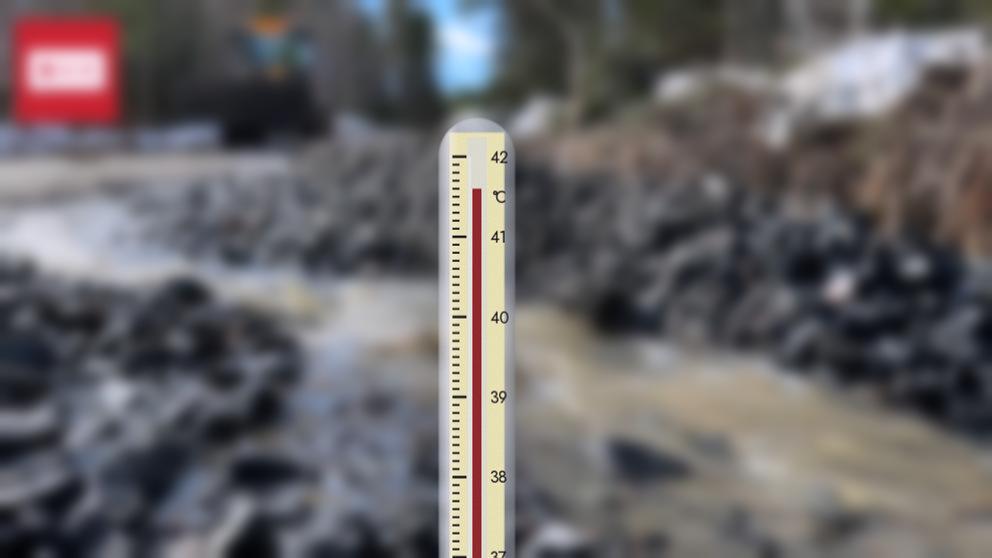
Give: 41.6 °C
